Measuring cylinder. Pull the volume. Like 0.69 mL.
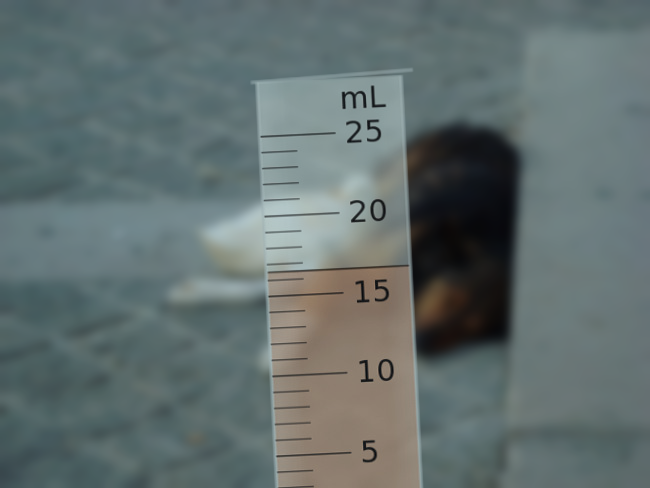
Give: 16.5 mL
